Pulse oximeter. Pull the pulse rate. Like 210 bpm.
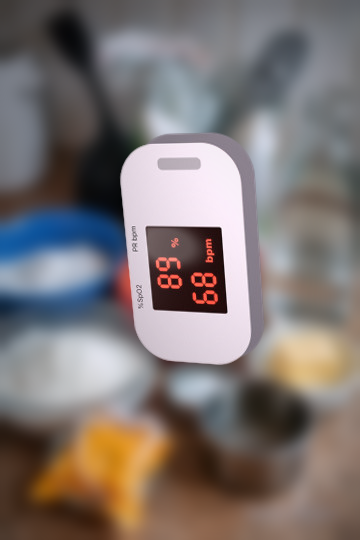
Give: 68 bpm
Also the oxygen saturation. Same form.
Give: 89 %
